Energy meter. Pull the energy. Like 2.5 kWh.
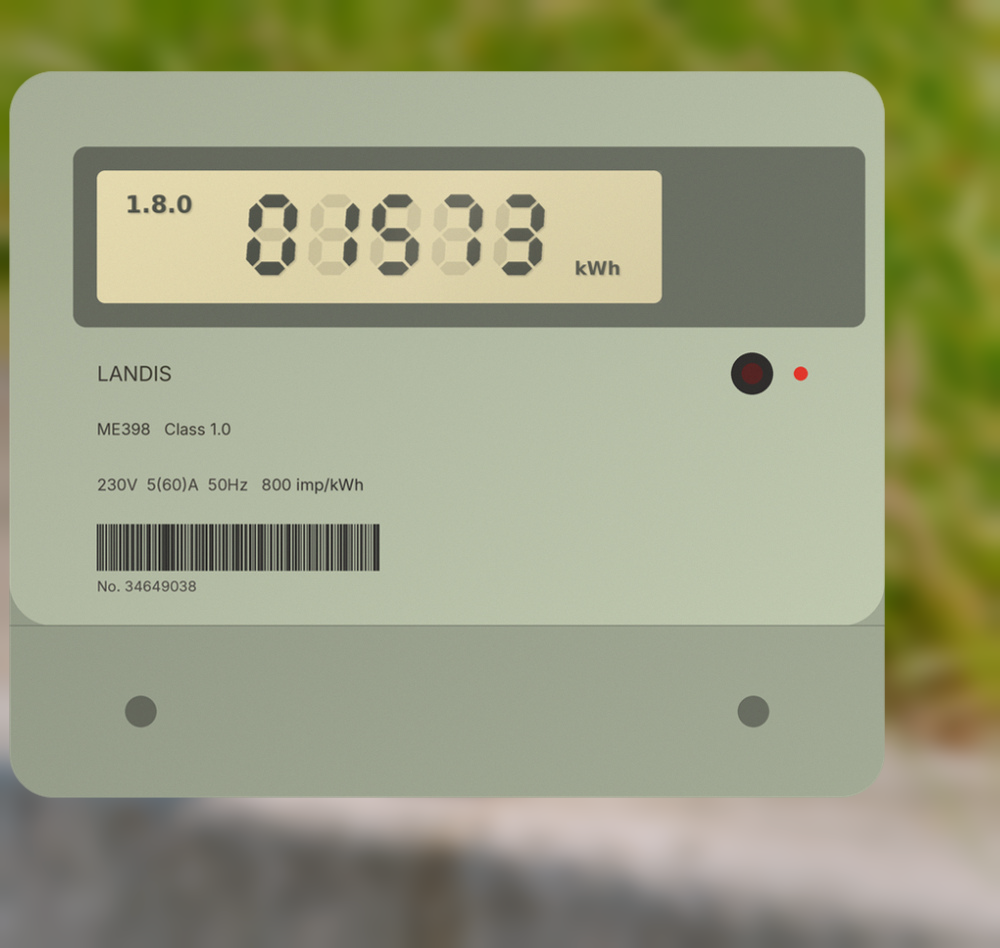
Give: 1573 kWh
